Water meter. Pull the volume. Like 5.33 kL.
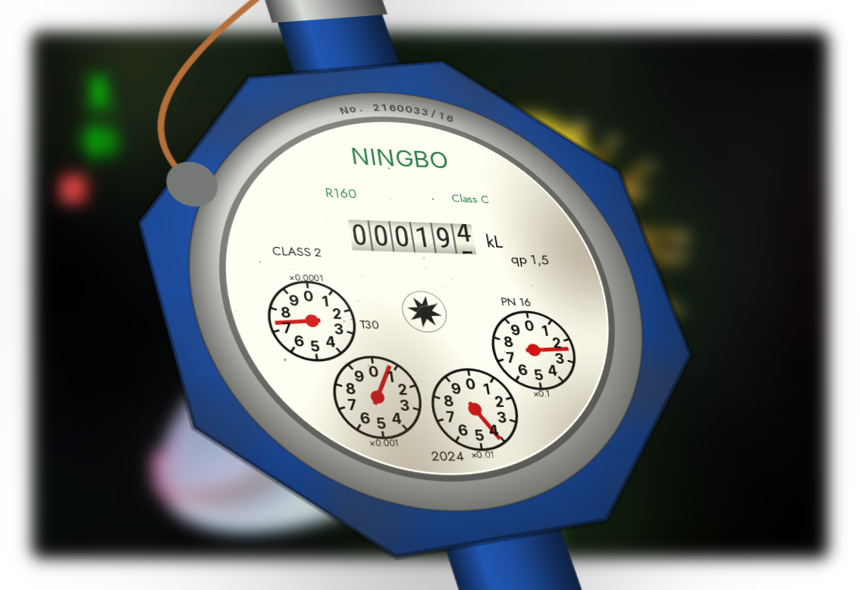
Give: 194.2407 kL
